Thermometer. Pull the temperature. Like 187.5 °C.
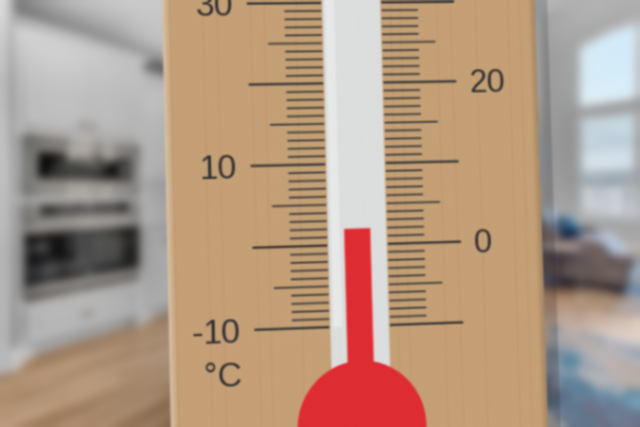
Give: 2 °C
